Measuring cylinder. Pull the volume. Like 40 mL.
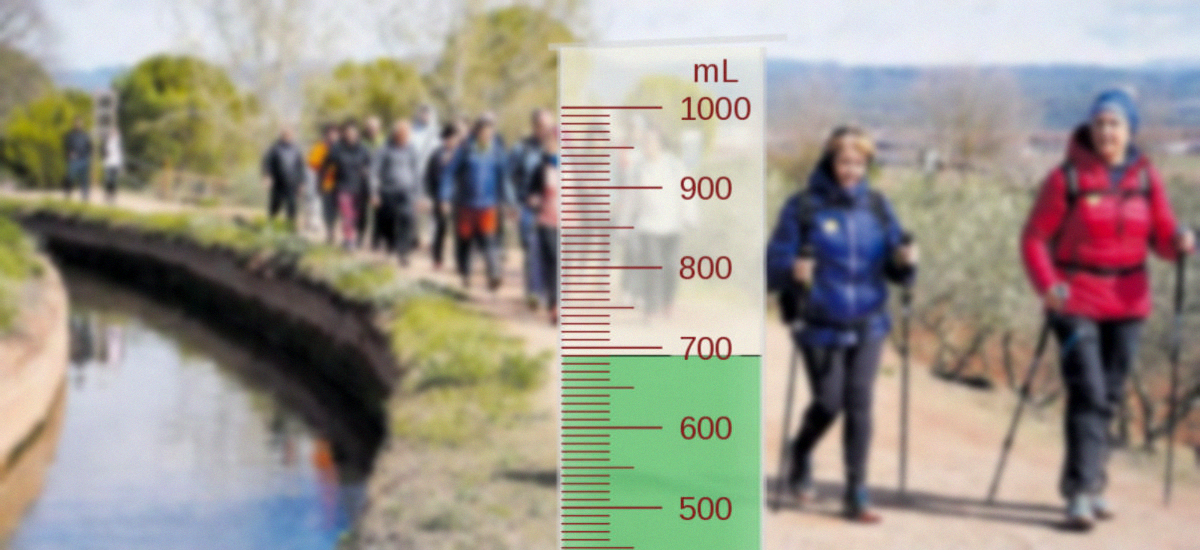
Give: 690 mL
